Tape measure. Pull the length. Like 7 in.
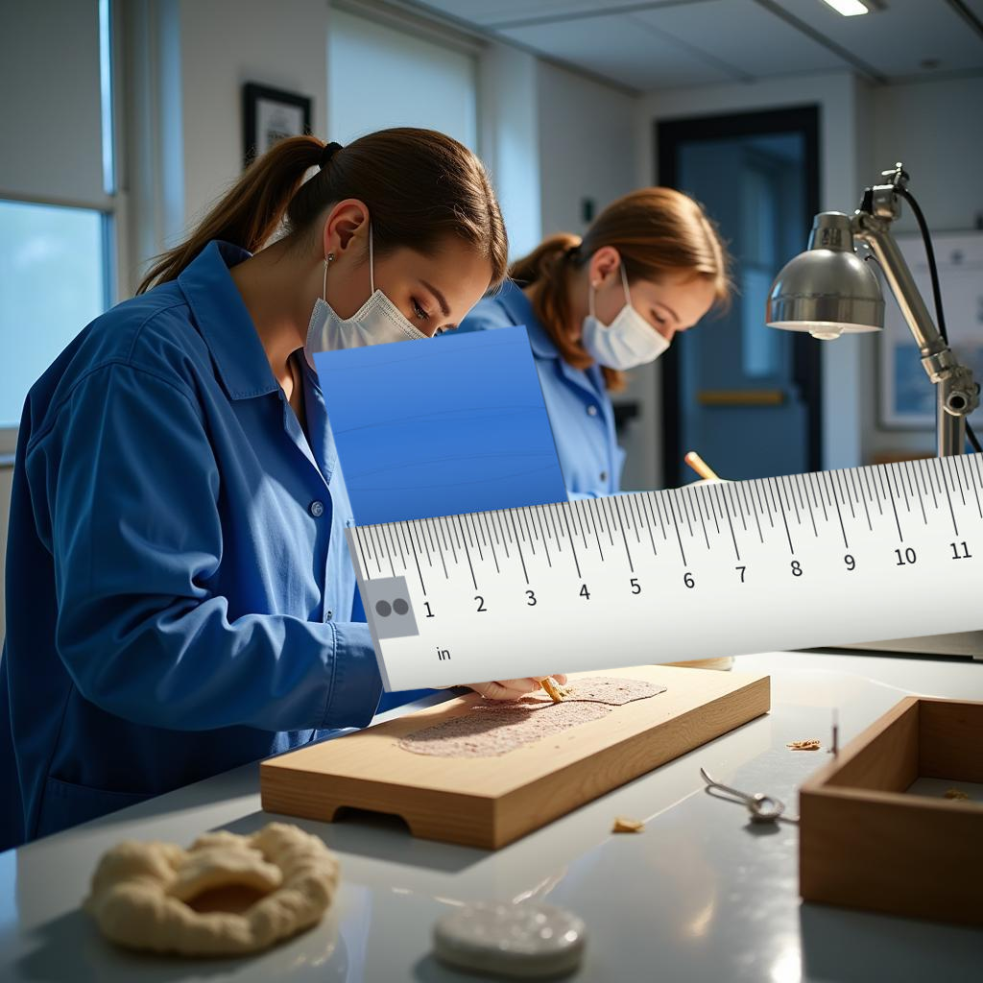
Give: 4.125 in
